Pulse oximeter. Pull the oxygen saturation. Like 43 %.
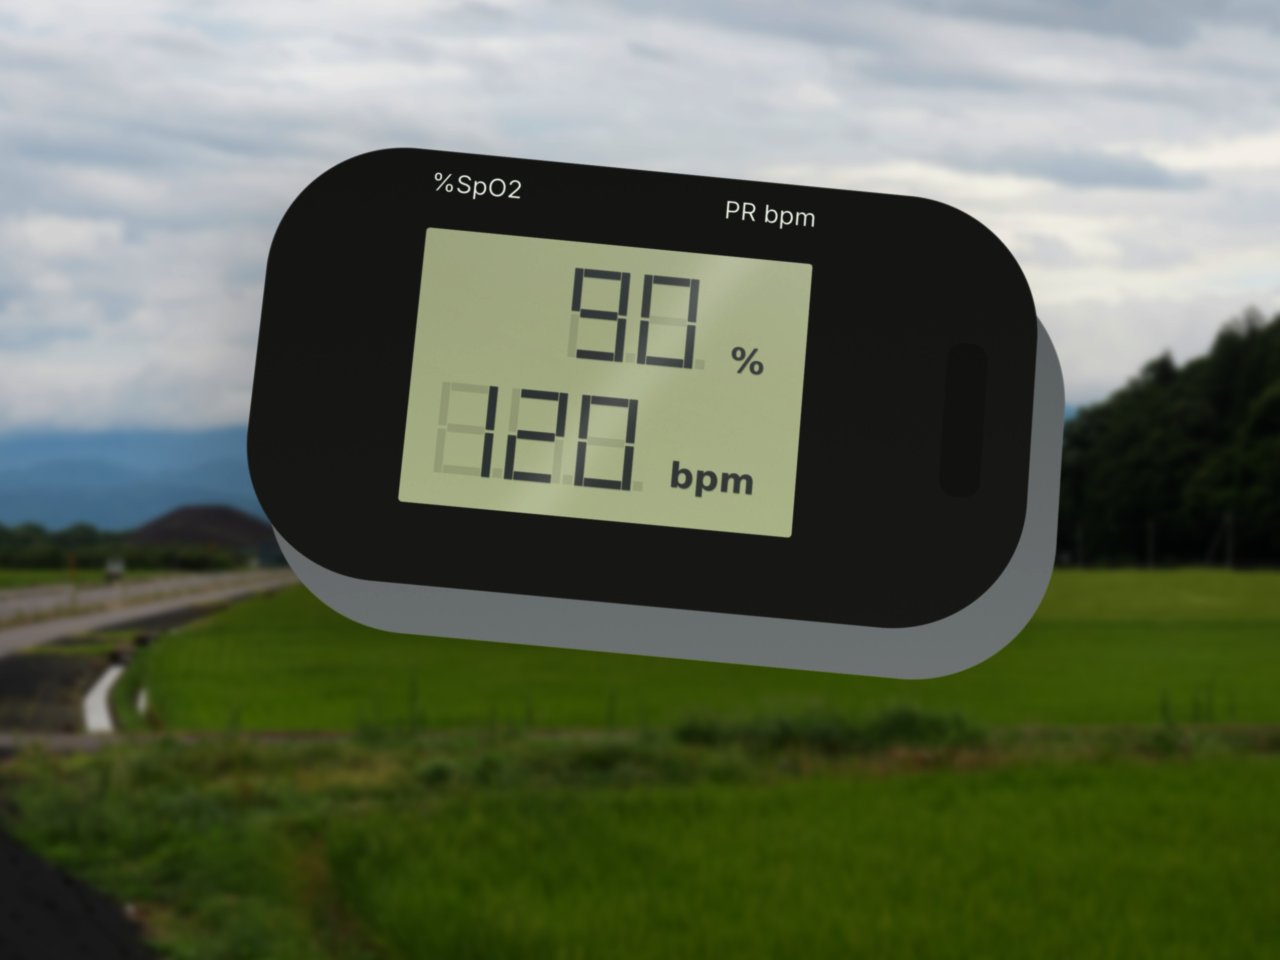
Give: 90 %
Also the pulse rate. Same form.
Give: 120 bpm
